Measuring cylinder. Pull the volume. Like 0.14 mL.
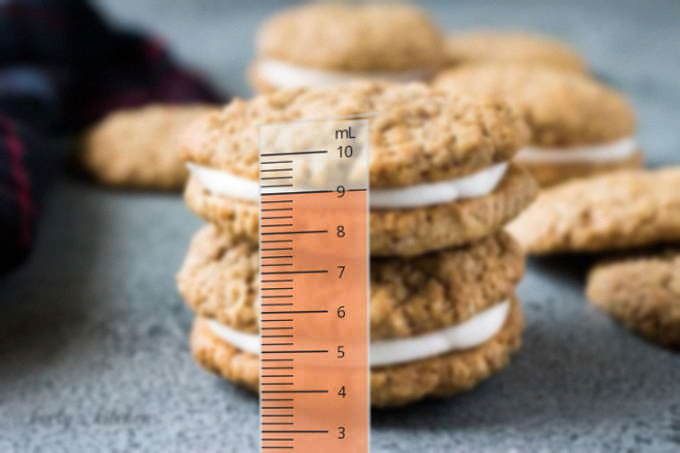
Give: 9 mL
